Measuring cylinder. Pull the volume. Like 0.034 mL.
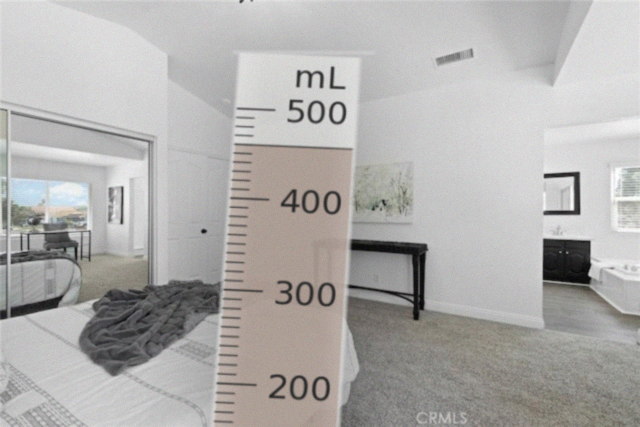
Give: 460 mL
